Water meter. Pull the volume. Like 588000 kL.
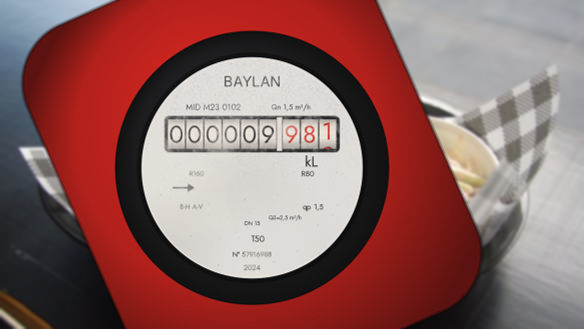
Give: 9.981 kL
